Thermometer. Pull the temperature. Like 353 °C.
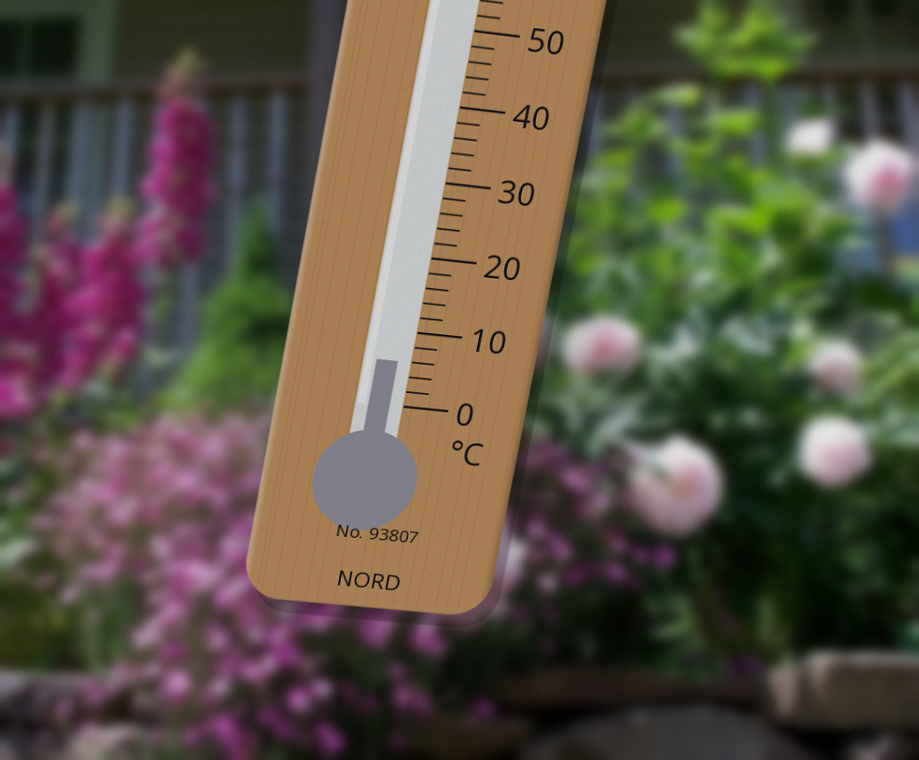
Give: 6 °C
